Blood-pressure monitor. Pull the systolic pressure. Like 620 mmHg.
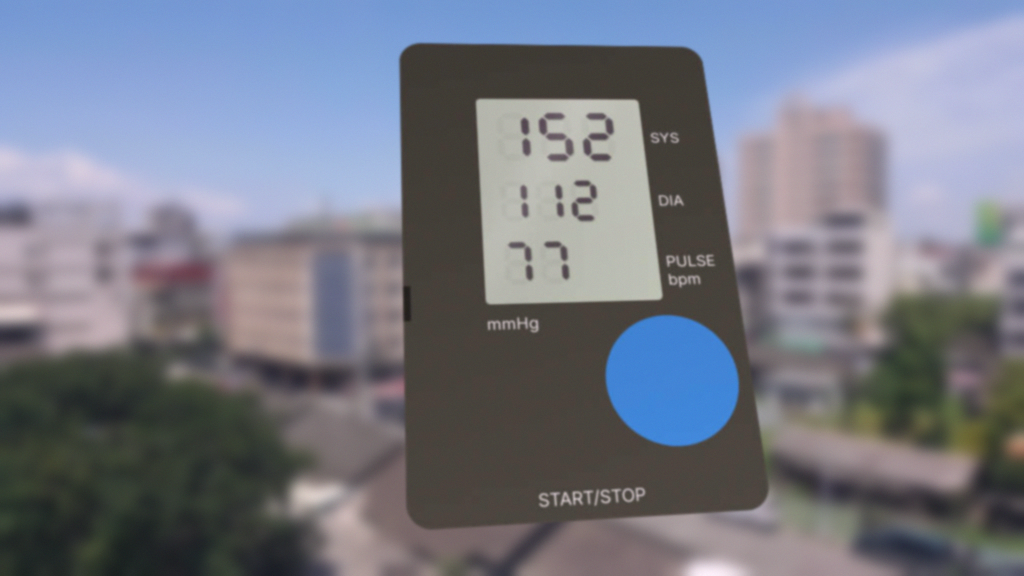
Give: 152 mmHg
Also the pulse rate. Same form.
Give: 77 bpm
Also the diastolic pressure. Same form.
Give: 112 mmHg
